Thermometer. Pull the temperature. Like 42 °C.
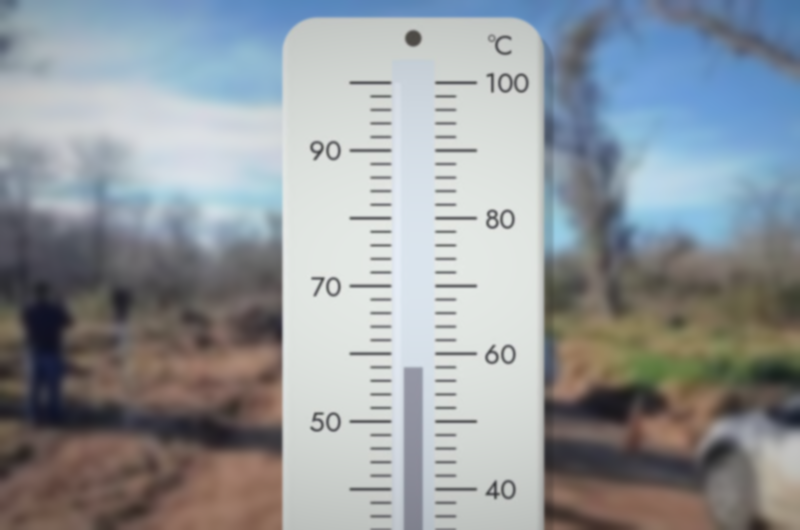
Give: 58 °C
